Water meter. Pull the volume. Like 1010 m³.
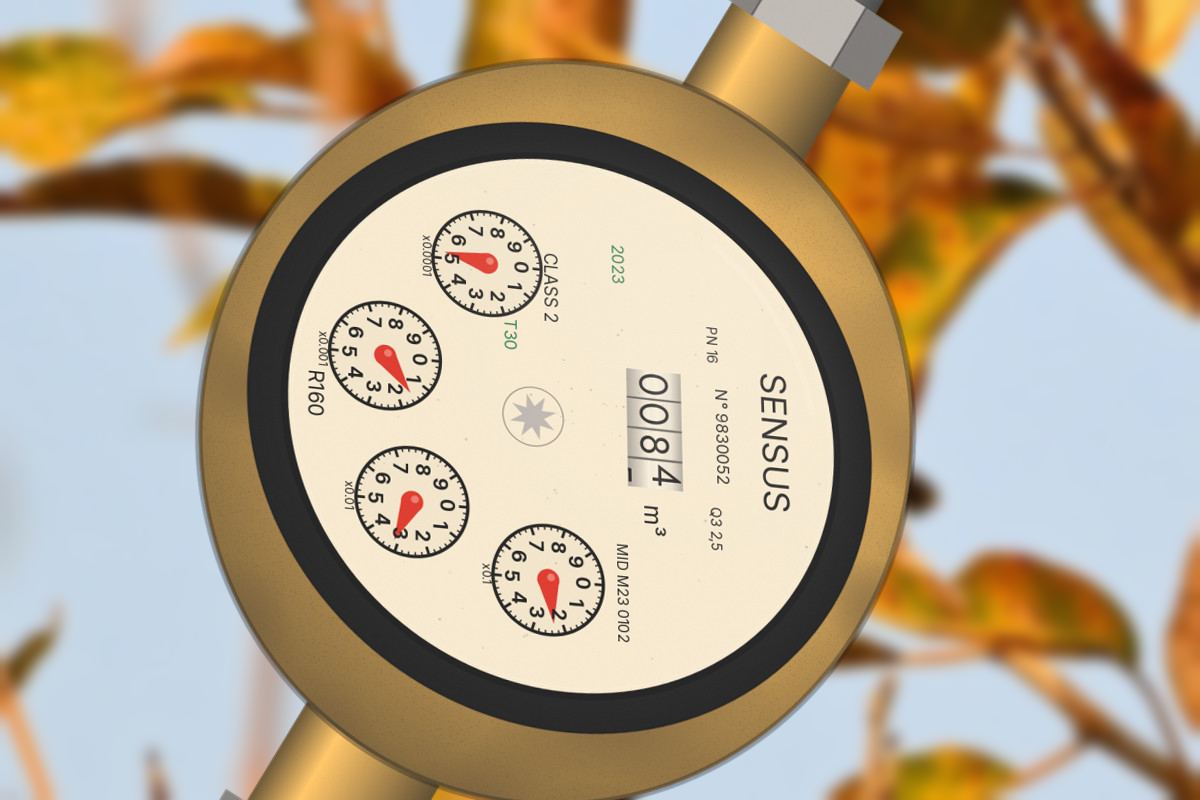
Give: 84.2315 m³
